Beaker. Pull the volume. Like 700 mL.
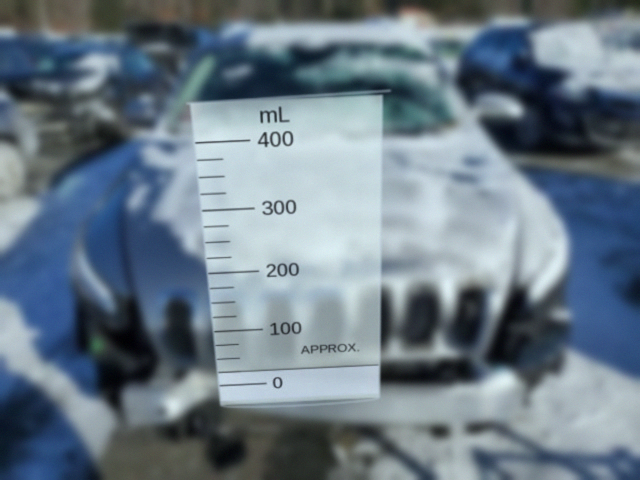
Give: 25 mL
